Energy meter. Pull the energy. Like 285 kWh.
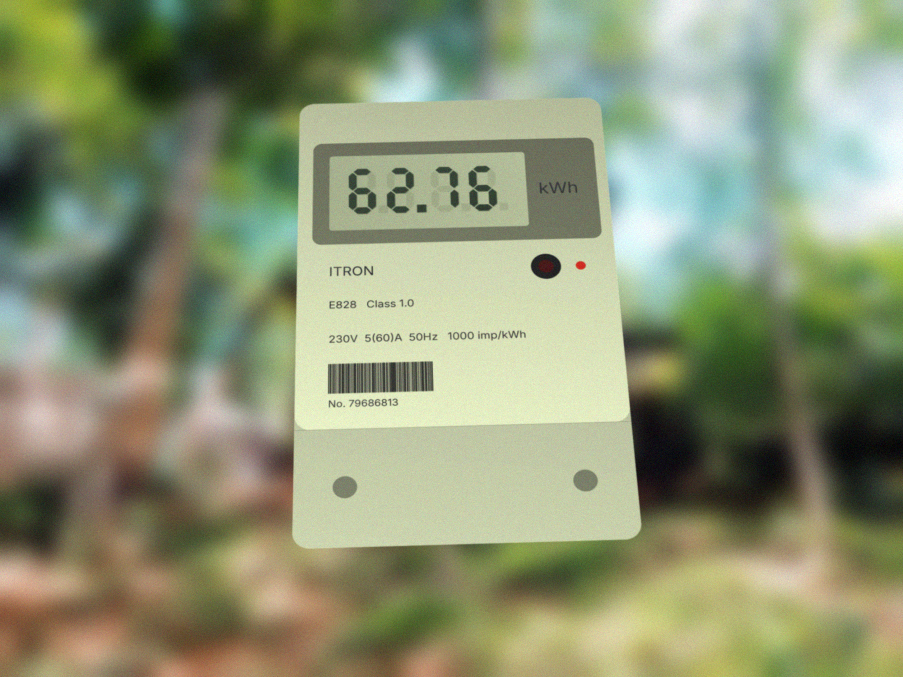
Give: 62.76 kWh
